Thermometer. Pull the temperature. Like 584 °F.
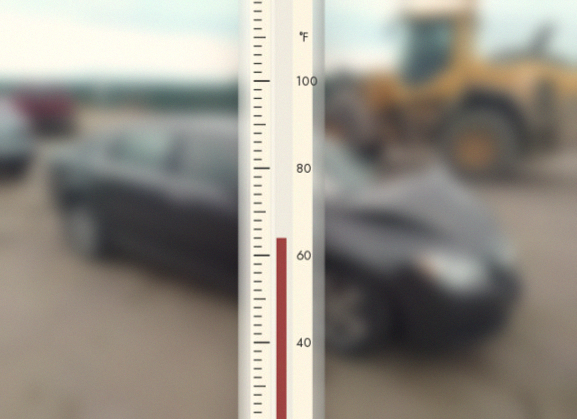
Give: 64 °F
